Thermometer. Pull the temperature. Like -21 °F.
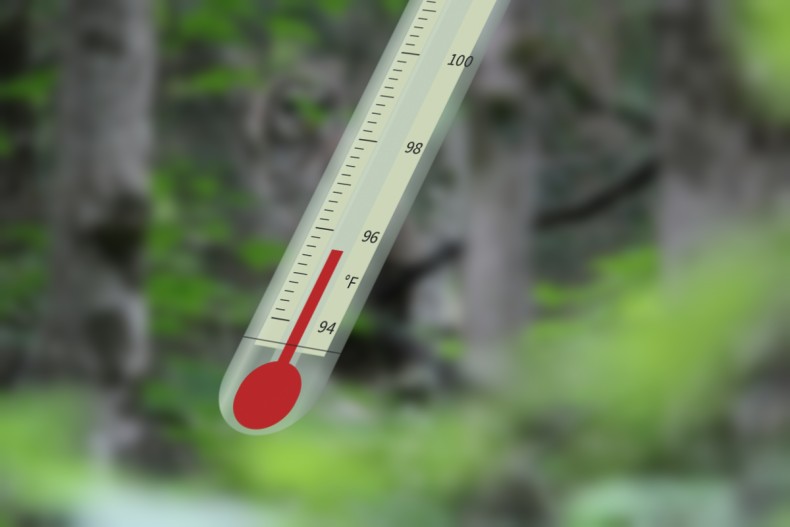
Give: 95.6 °F
